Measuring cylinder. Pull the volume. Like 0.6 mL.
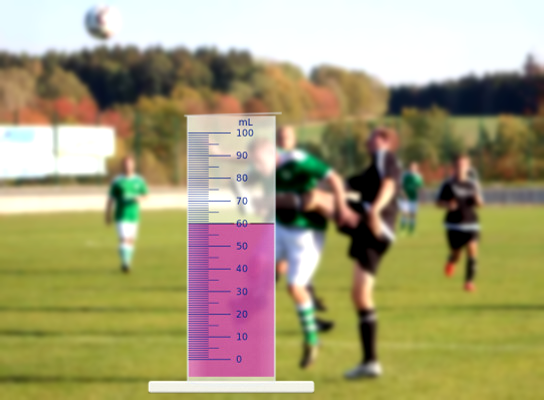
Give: 60 mL
